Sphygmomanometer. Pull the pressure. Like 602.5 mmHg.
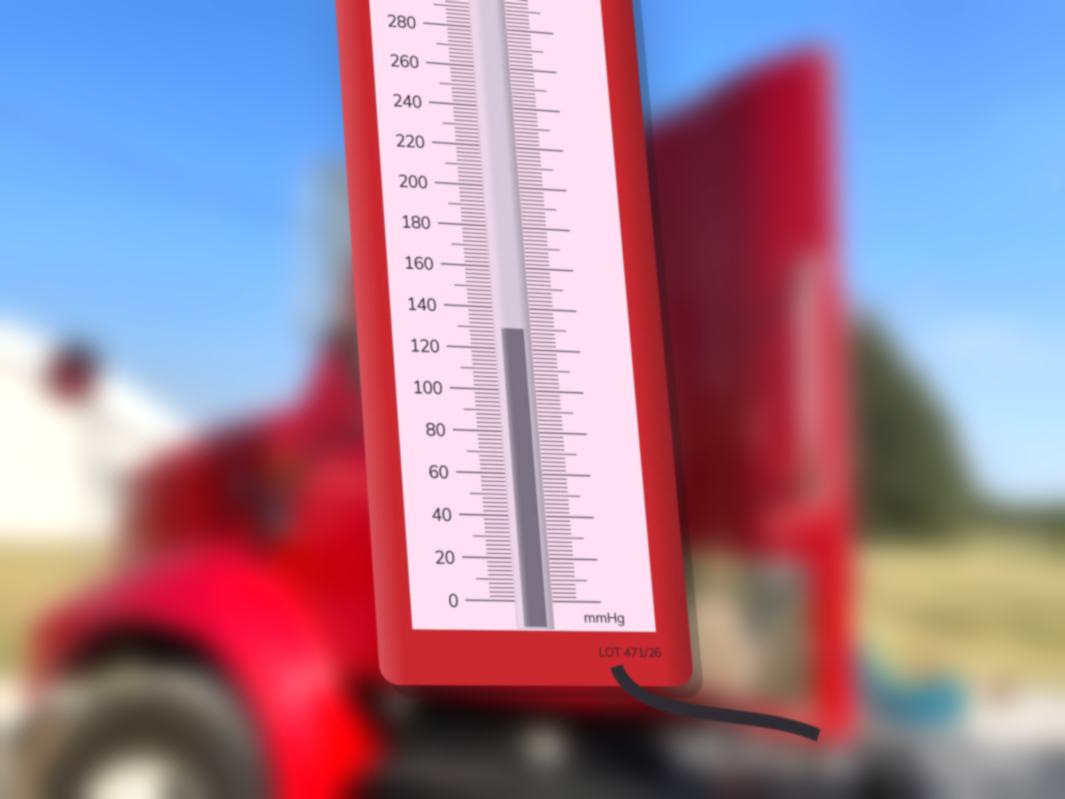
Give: 130 mmHg
